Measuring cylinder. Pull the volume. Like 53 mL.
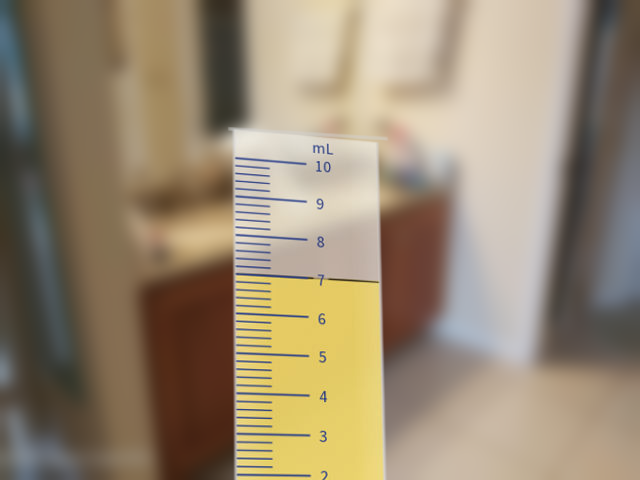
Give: 7 mL
